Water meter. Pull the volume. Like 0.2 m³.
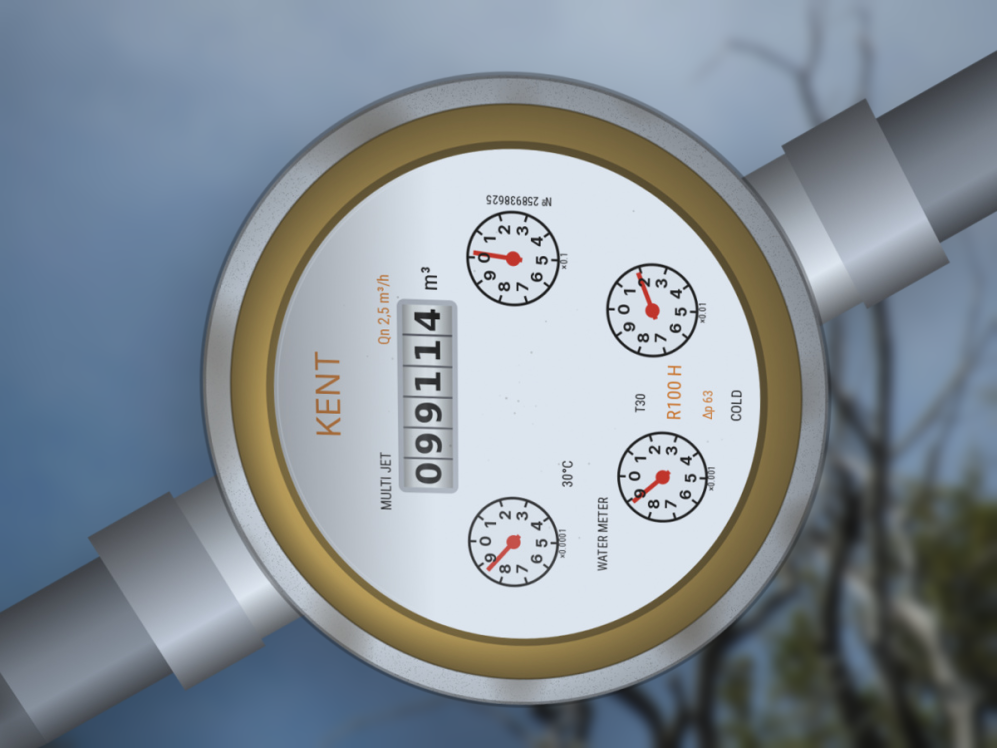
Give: 99114.0188 m³
